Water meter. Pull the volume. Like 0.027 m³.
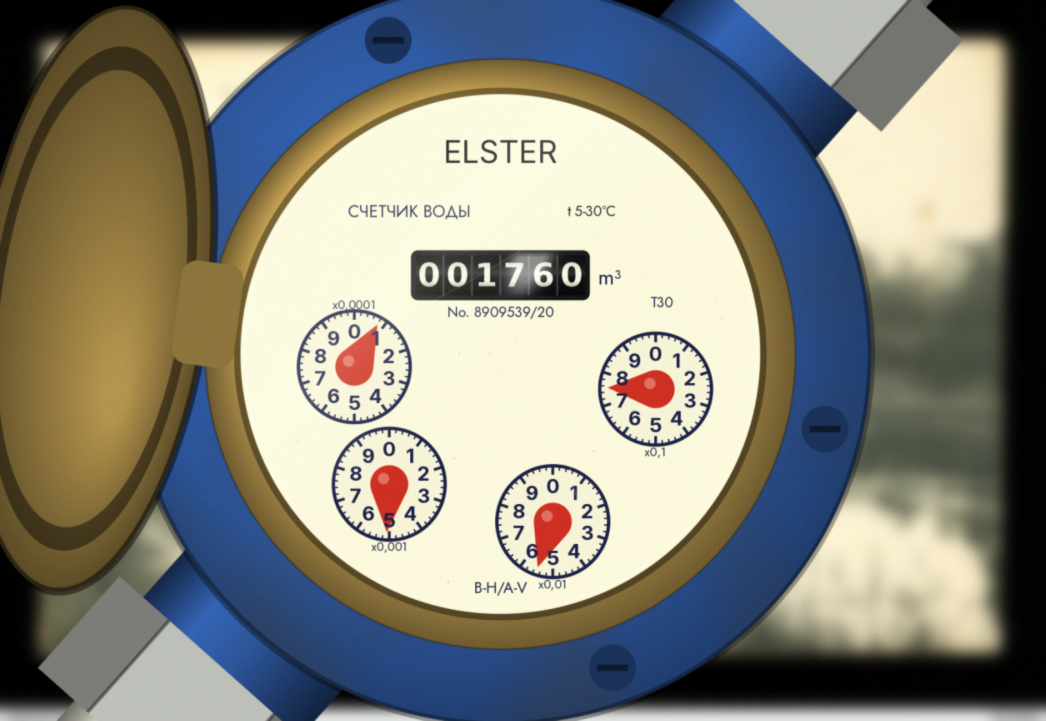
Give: 1760.7550 m³
